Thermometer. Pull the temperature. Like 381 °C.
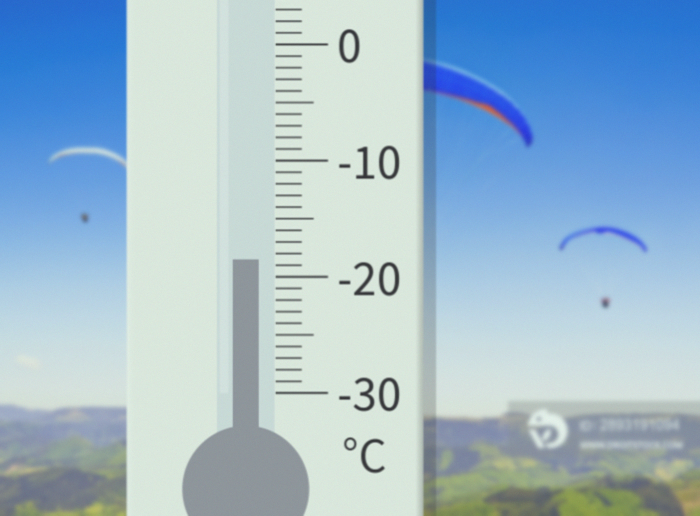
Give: -18.5 °C
